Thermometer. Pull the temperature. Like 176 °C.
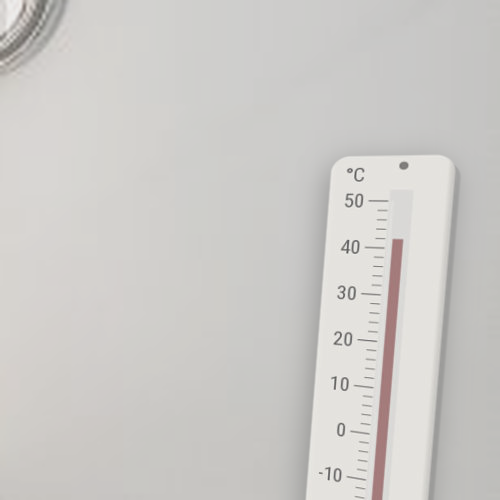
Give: 42 °C
